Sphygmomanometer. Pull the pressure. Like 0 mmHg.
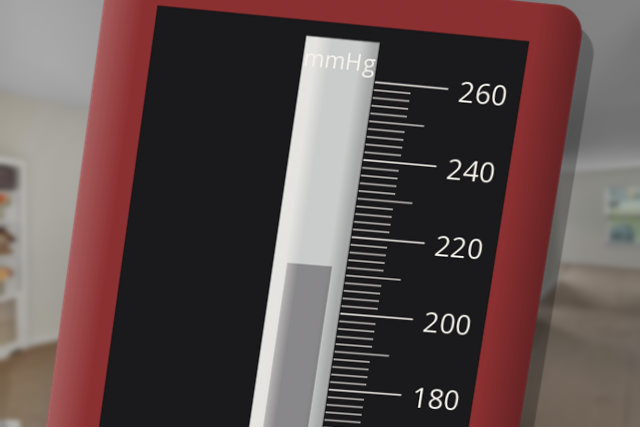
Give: 212 mmHg
